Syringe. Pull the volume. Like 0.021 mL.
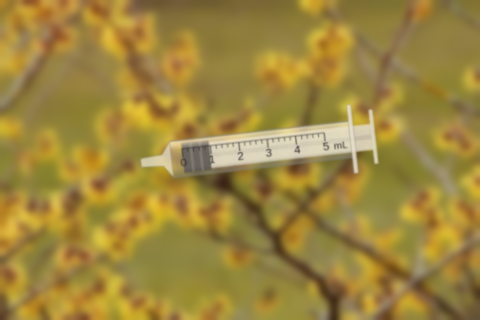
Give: 0 mL
